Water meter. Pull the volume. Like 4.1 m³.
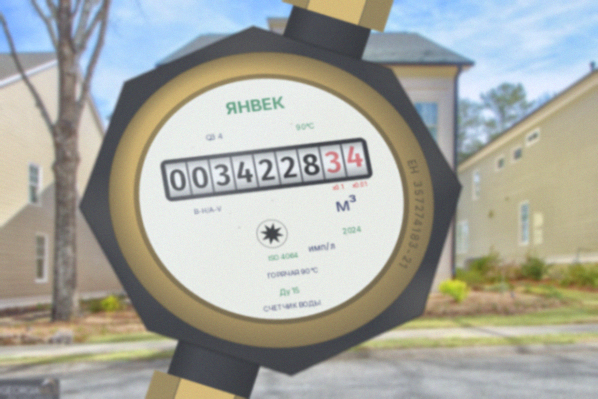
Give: 34228.34 m³
